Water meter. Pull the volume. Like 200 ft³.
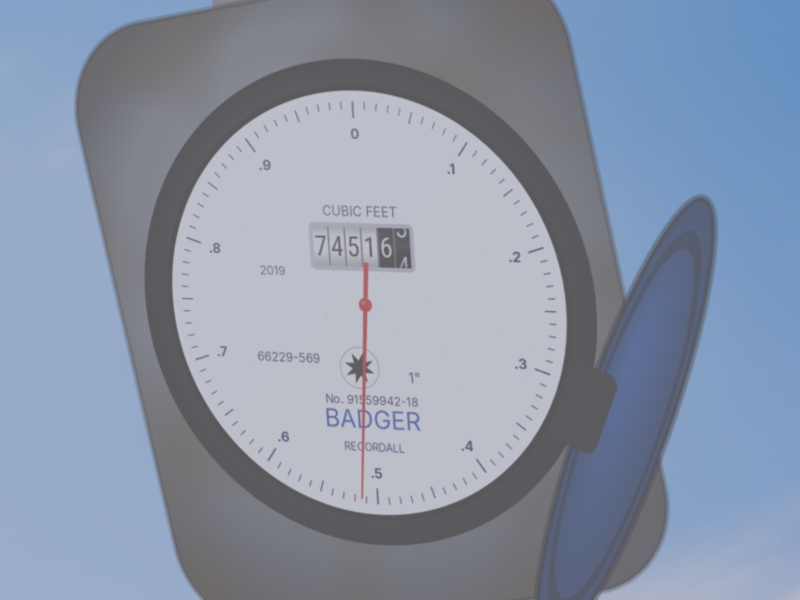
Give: 745163.51 ft³
